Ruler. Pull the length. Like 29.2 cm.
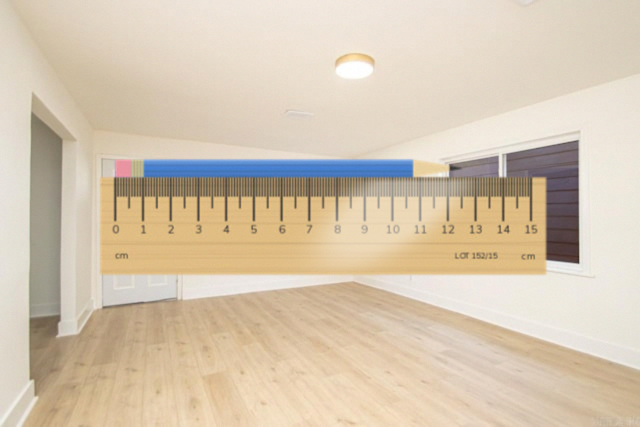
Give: 12.5 cm
